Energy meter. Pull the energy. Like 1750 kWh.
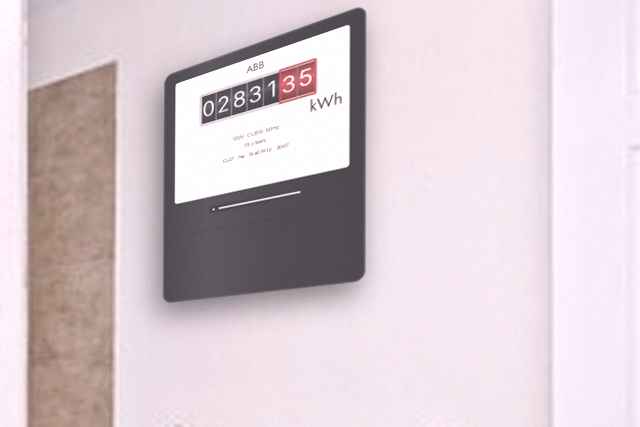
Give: 2831.35 kWh
